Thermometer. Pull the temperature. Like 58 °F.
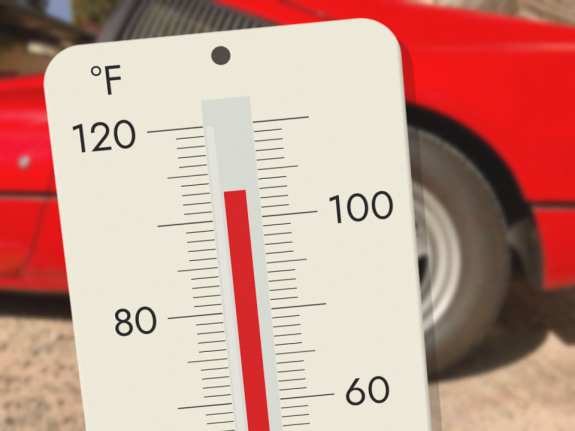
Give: 106 °F
